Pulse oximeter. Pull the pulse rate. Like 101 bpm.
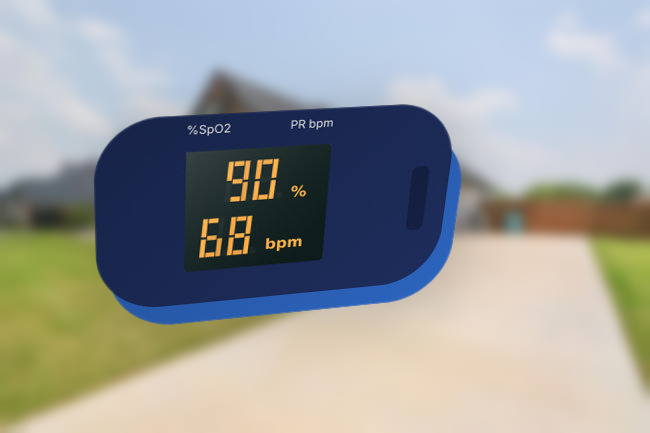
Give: 68 bpm
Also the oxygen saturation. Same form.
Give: 90 %
